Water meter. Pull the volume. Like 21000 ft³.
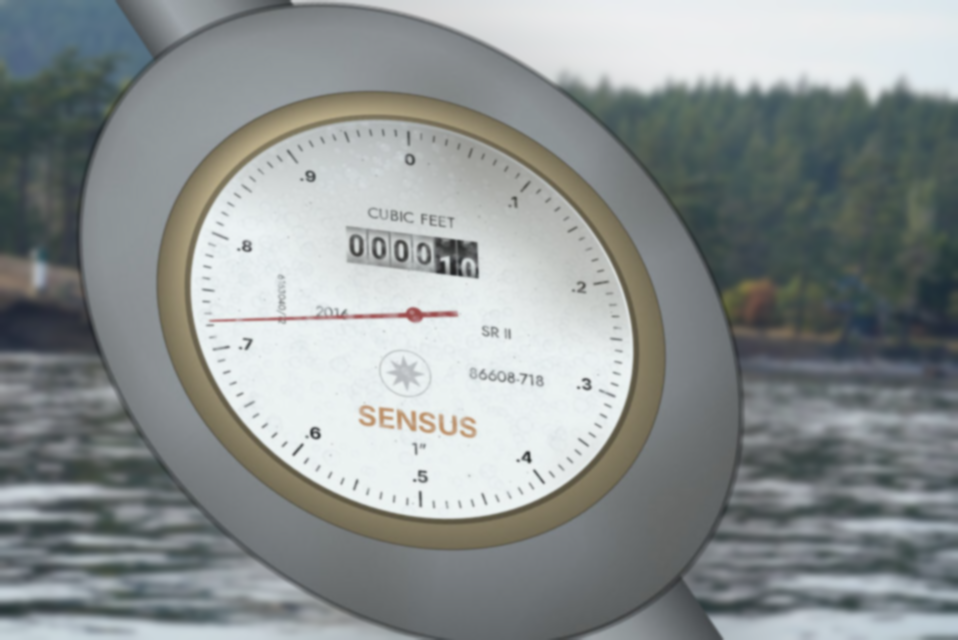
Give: 9.72 ft³
